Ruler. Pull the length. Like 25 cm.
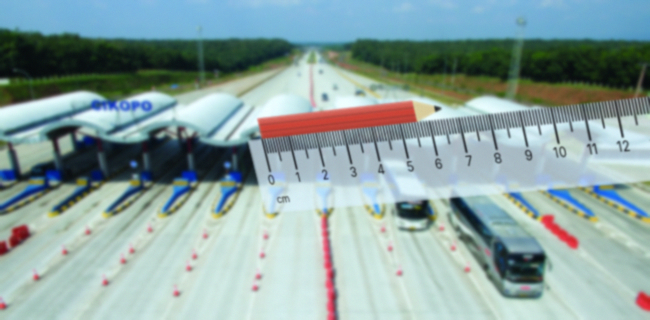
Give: 6.5 cm
